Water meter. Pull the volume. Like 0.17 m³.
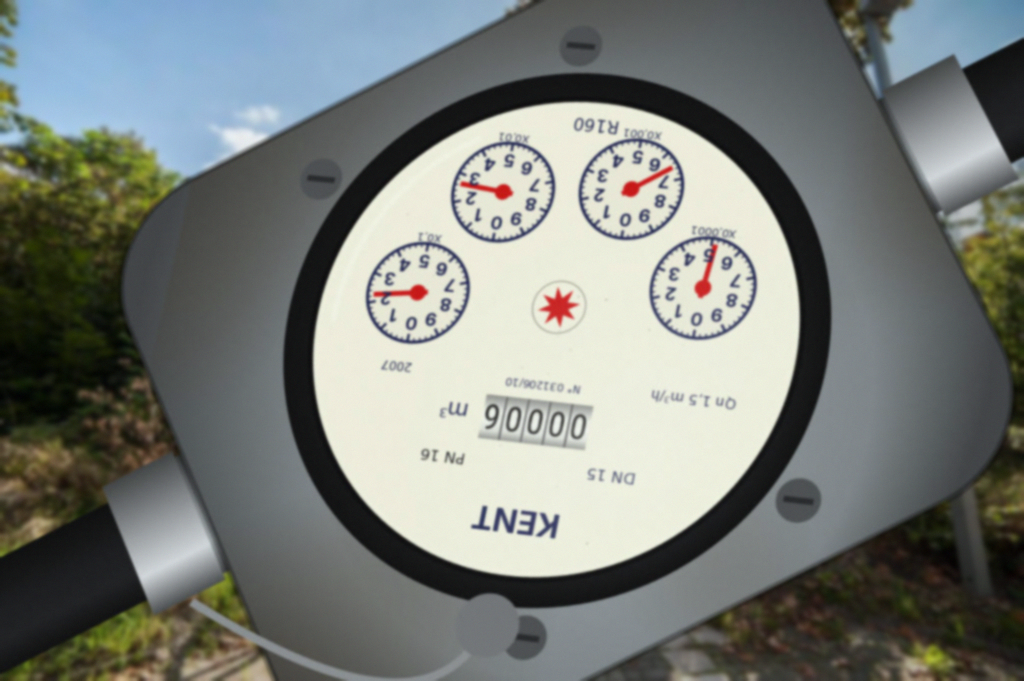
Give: 6.2265 m³
